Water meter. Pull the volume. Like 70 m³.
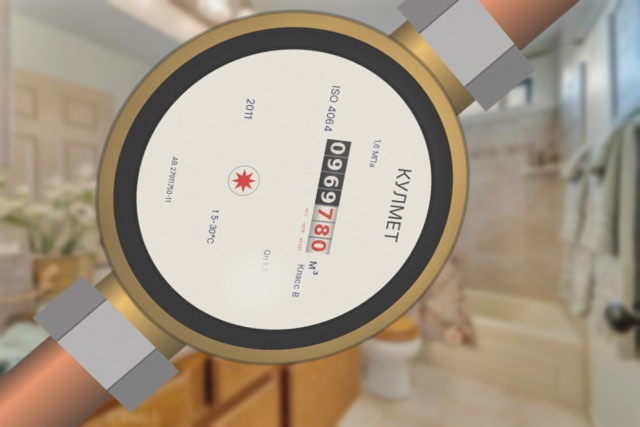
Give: 969.780 m³
